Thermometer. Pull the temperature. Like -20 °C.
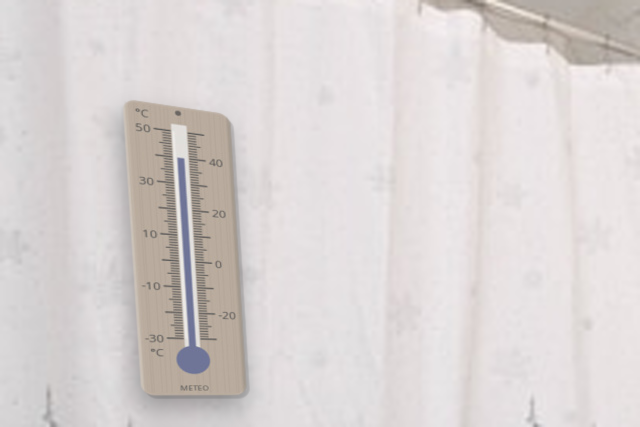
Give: 40 °C
